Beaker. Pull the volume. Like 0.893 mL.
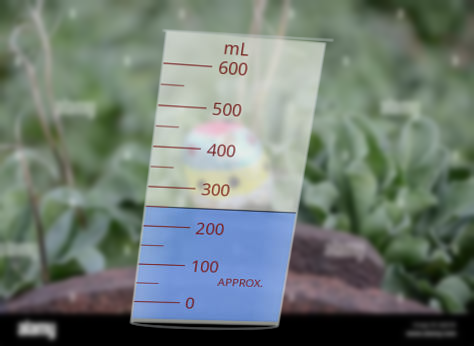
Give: 250 mL
